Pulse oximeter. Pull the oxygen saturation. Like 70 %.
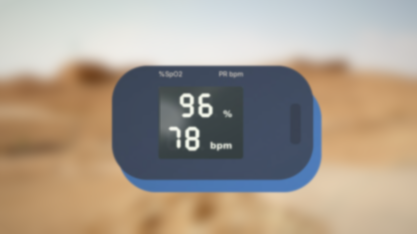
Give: 96 %
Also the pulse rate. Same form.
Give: 78 bpm
